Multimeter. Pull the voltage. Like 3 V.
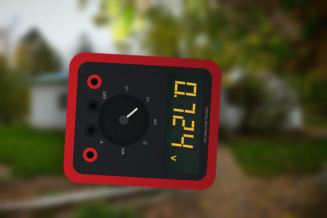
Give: 0.724 V
